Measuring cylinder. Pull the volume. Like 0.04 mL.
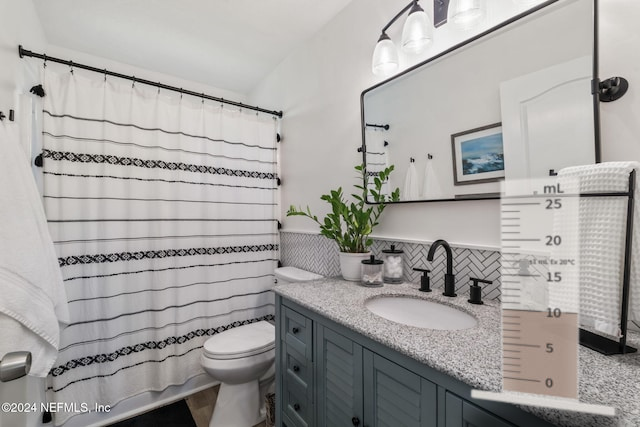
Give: 10 mL
